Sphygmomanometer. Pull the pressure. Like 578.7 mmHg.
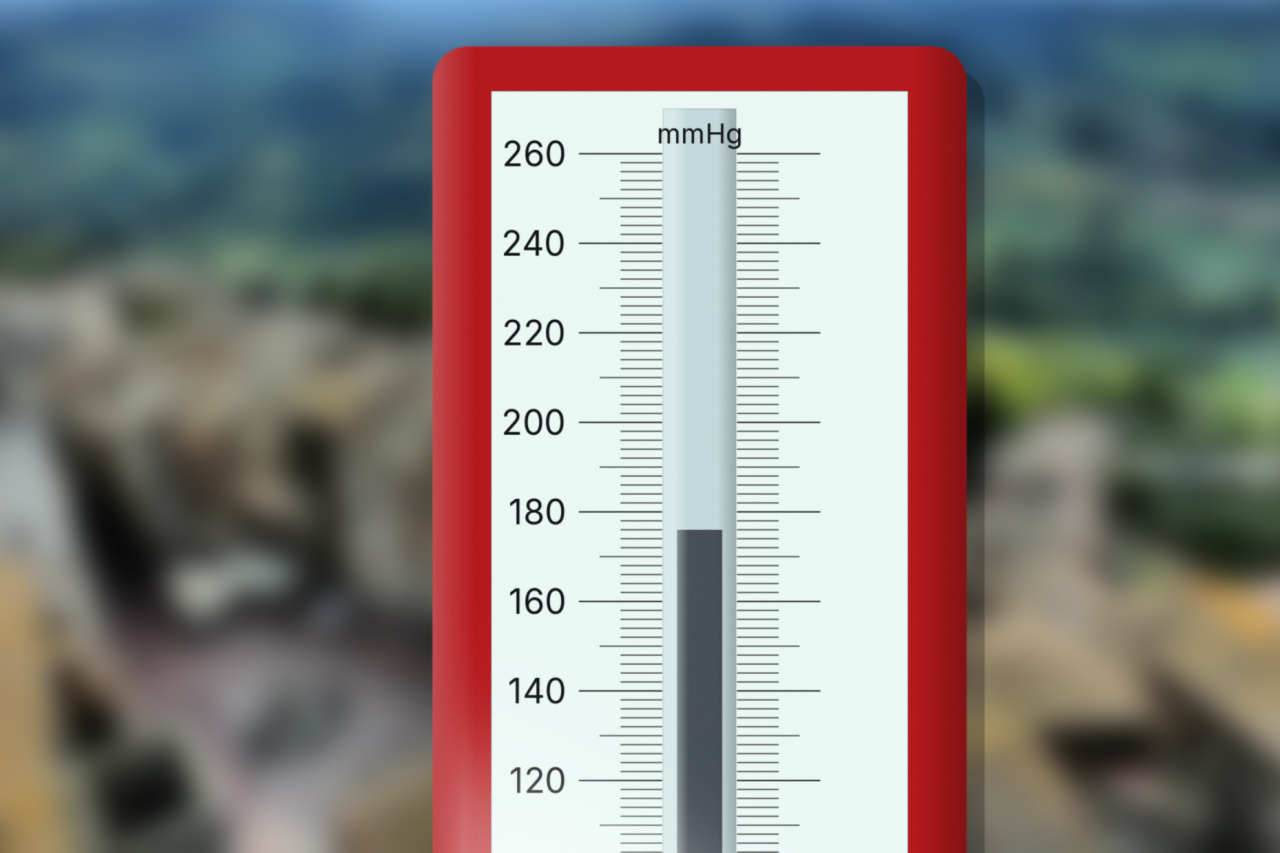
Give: 176 mmHg
